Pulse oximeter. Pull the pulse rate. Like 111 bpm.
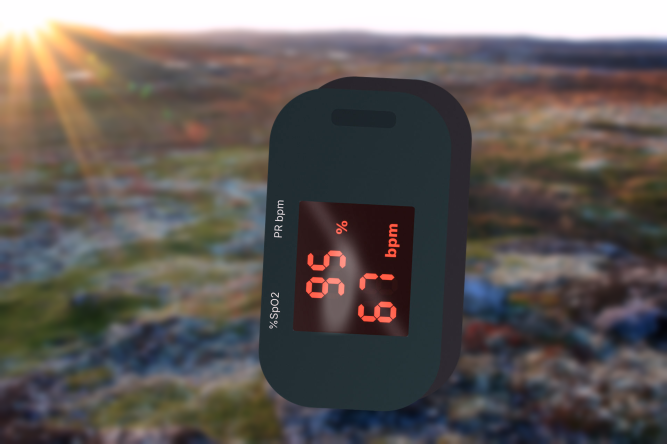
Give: 67 bpm
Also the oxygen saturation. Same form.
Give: 95 %
